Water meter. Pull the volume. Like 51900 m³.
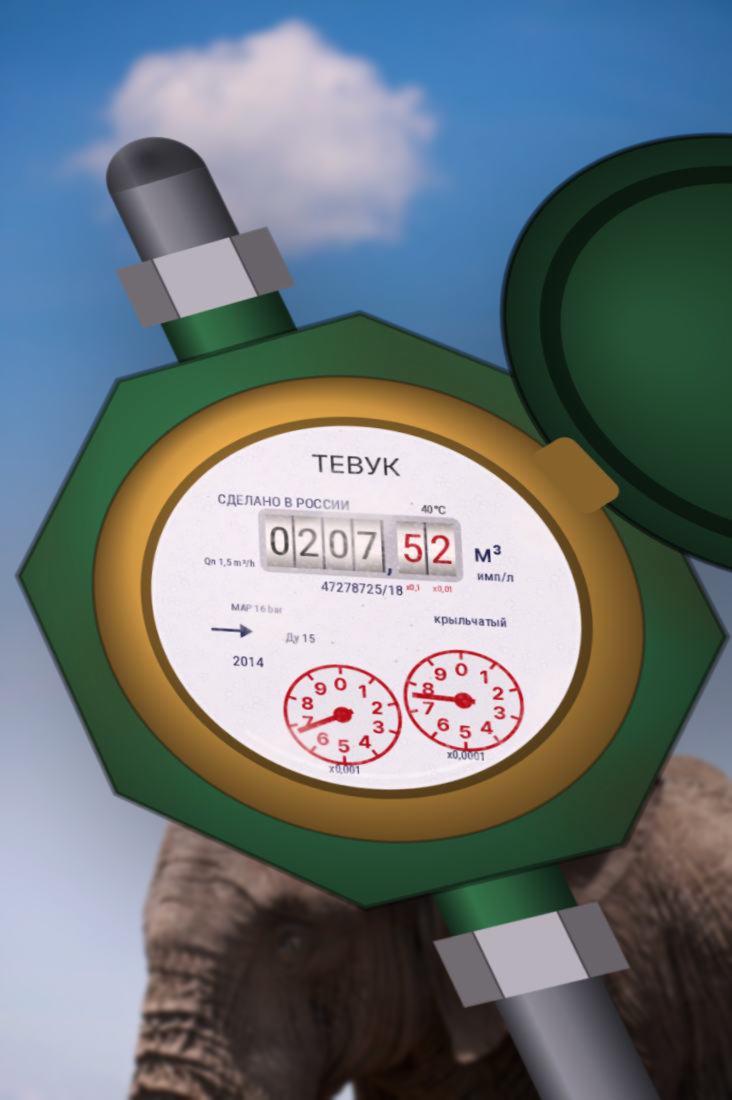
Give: 207.5267 m³
